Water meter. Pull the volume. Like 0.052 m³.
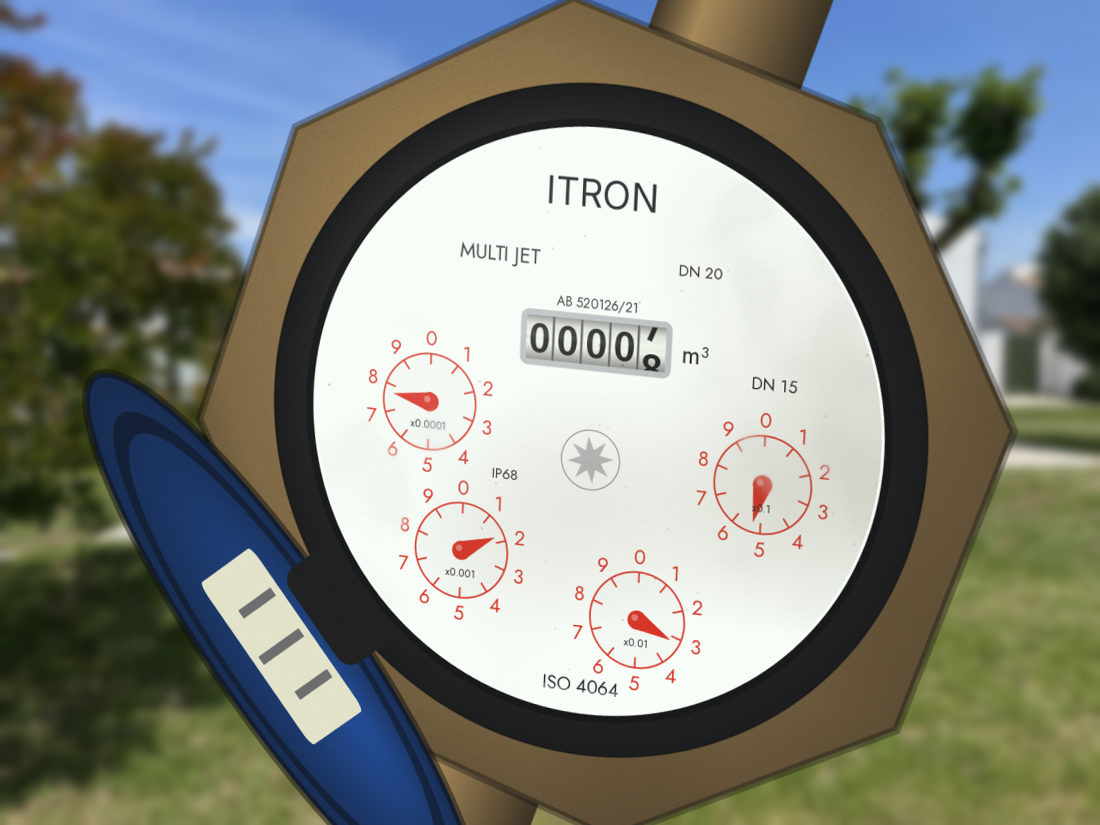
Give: 7.5317 m³
